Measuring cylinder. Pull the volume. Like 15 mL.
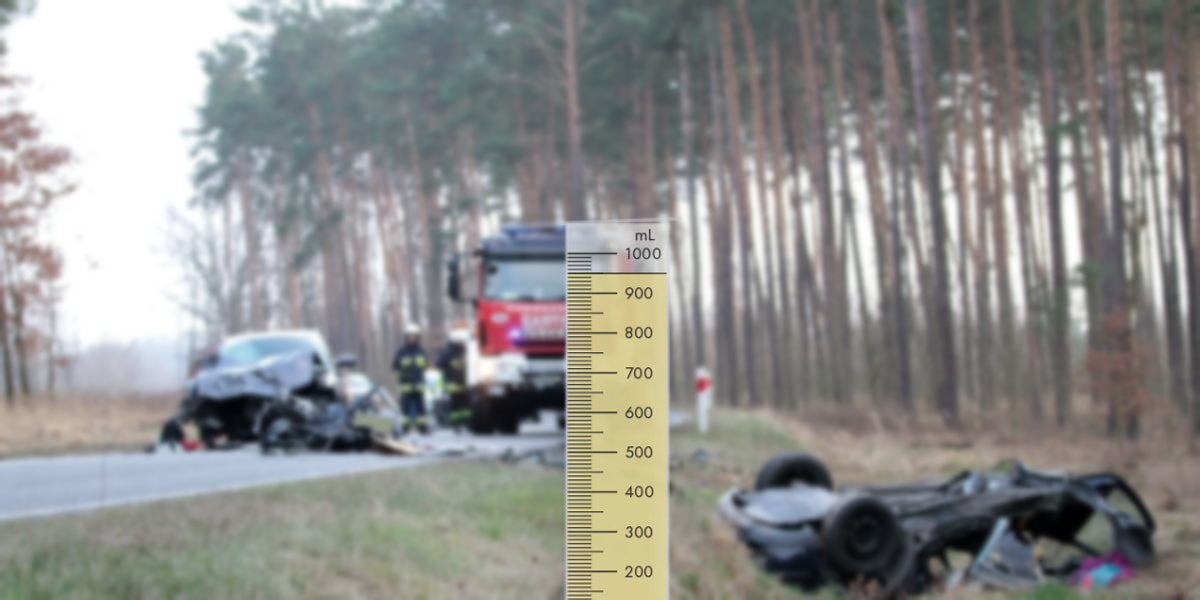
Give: 950 mL
